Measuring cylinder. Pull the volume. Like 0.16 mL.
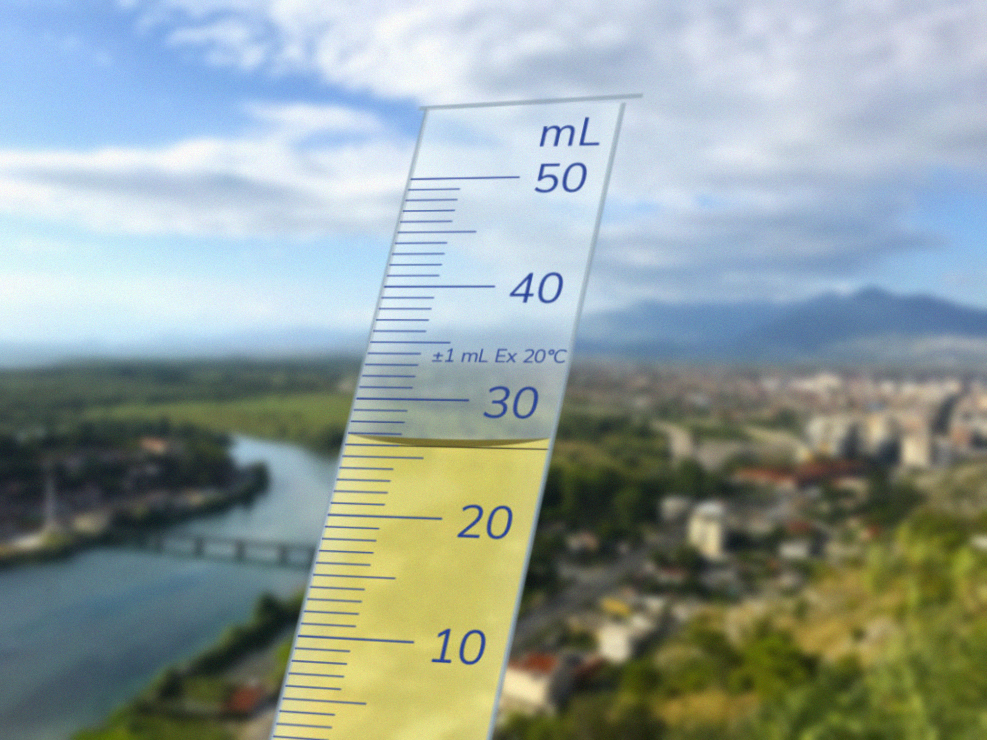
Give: 26 mL
